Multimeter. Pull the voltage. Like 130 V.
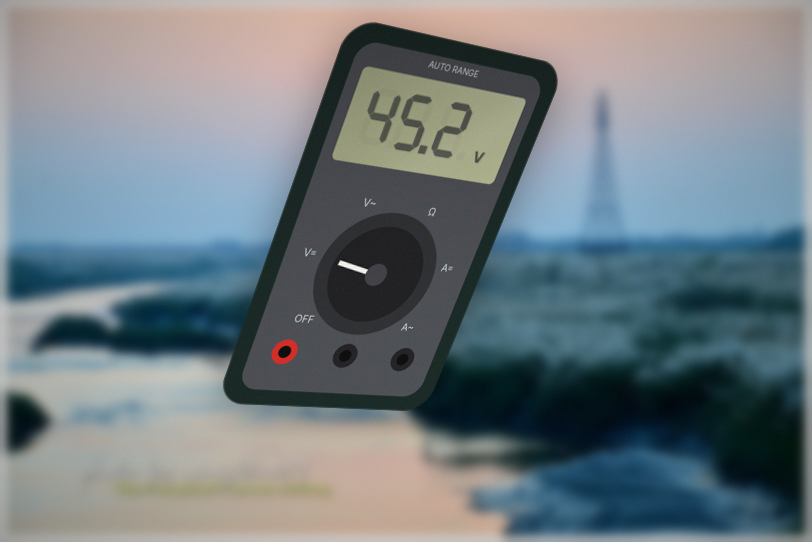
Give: 45.2 V
